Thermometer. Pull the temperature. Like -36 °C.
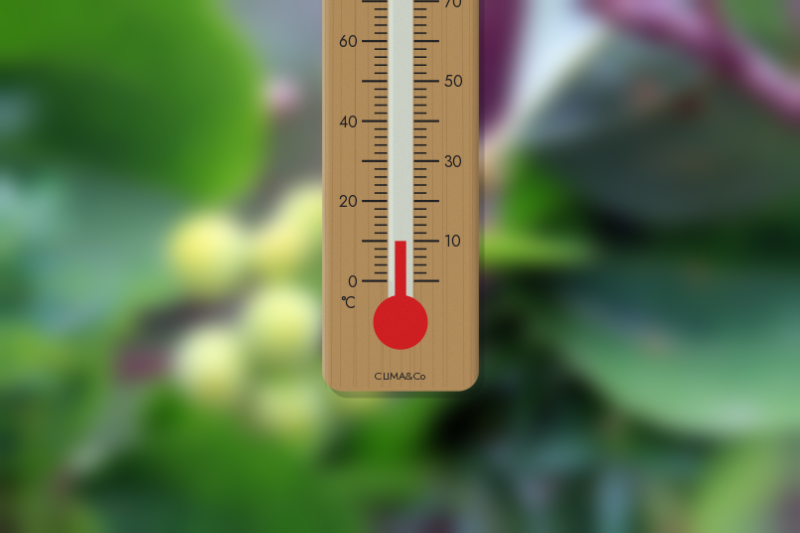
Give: 10 °C
